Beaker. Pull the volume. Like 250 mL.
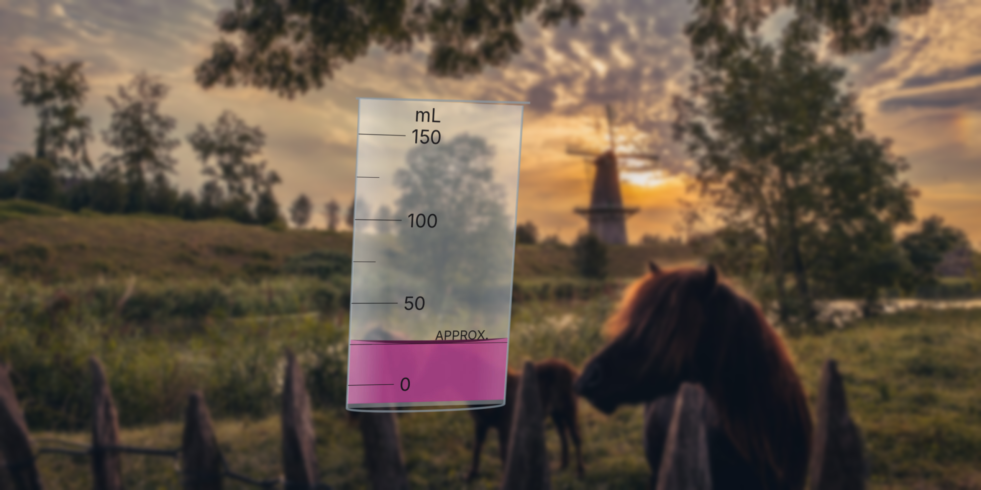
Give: 25 mL
